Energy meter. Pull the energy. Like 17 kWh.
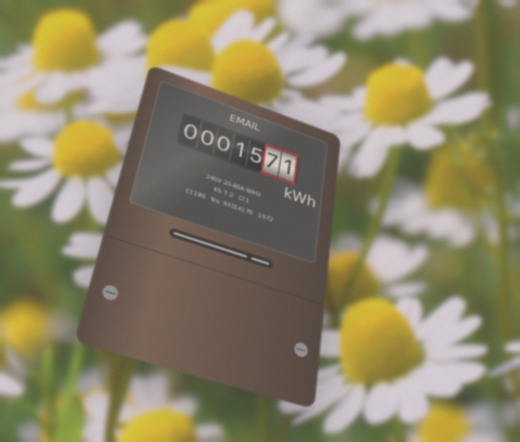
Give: 15.71 kWh
